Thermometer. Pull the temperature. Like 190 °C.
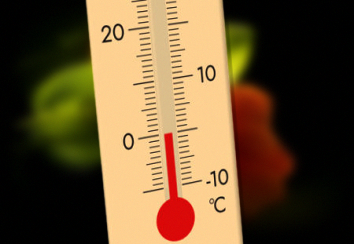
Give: 0 °C
